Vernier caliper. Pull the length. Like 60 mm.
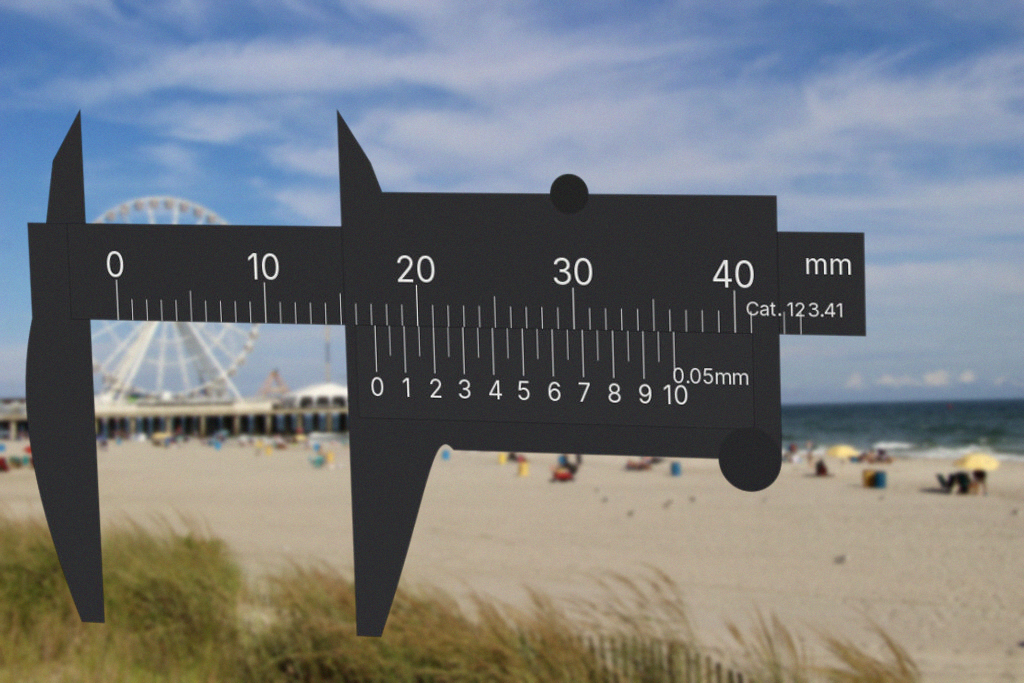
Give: 17.2 mm
